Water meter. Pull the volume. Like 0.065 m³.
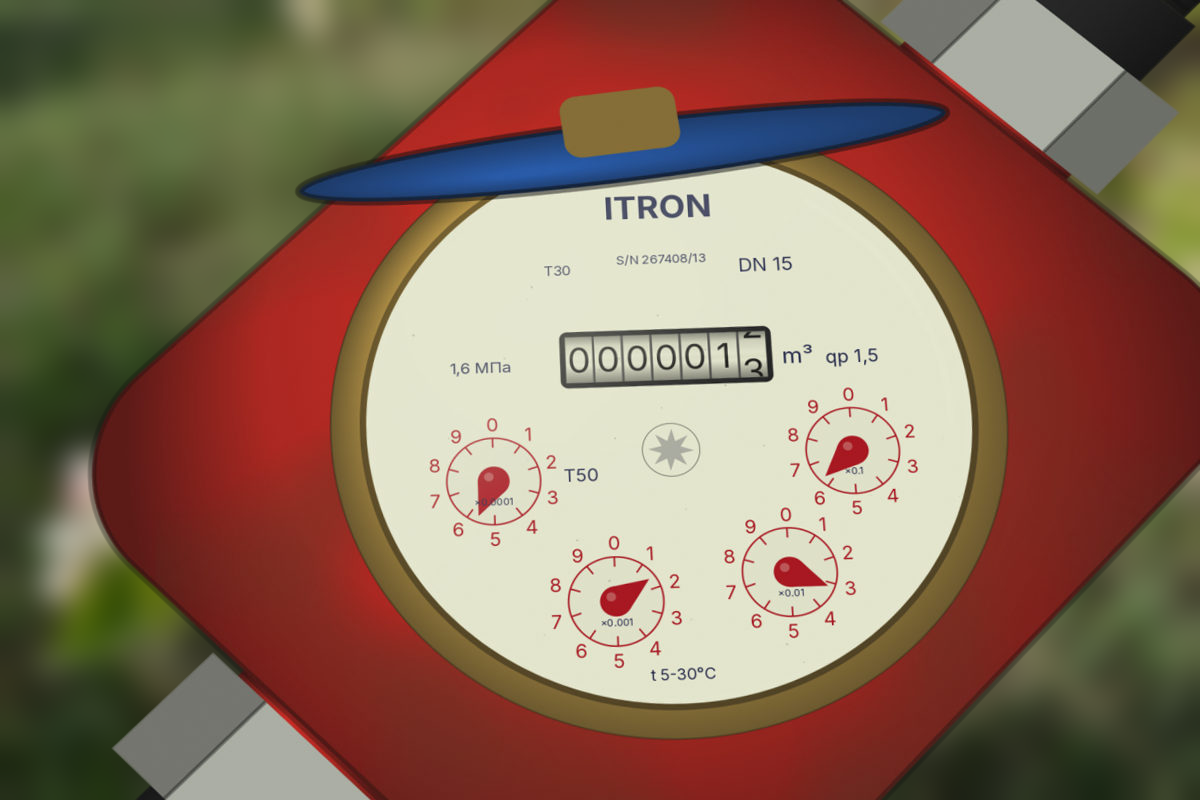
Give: 12.6315 m³
